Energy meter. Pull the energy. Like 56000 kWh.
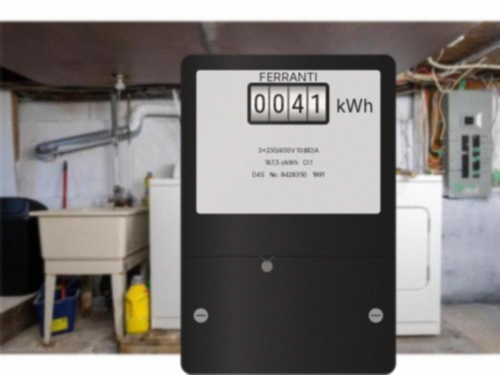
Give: 41 kWh
